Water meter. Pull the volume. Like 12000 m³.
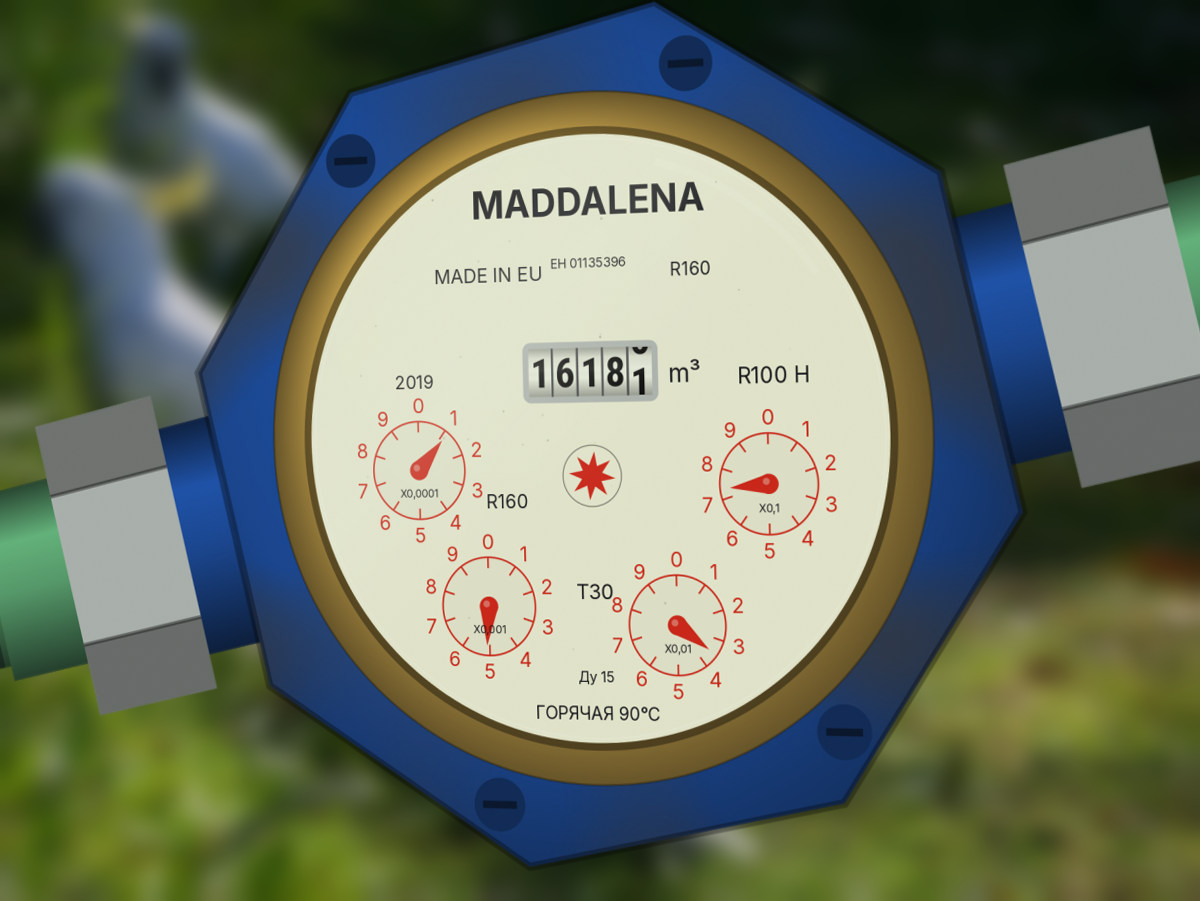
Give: 16180.7351 m³
